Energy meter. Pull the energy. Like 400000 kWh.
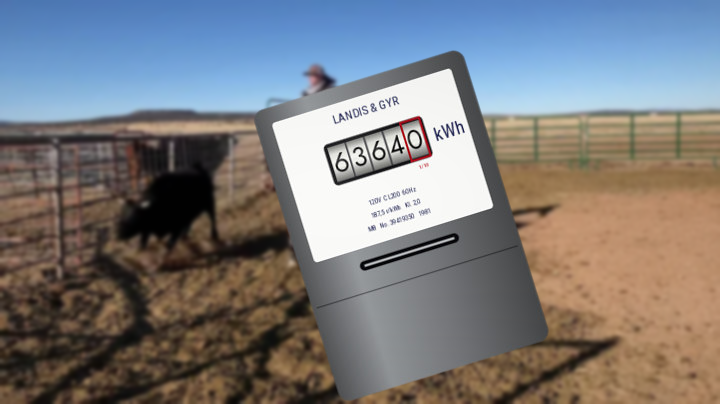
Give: 6364.0 kWh
